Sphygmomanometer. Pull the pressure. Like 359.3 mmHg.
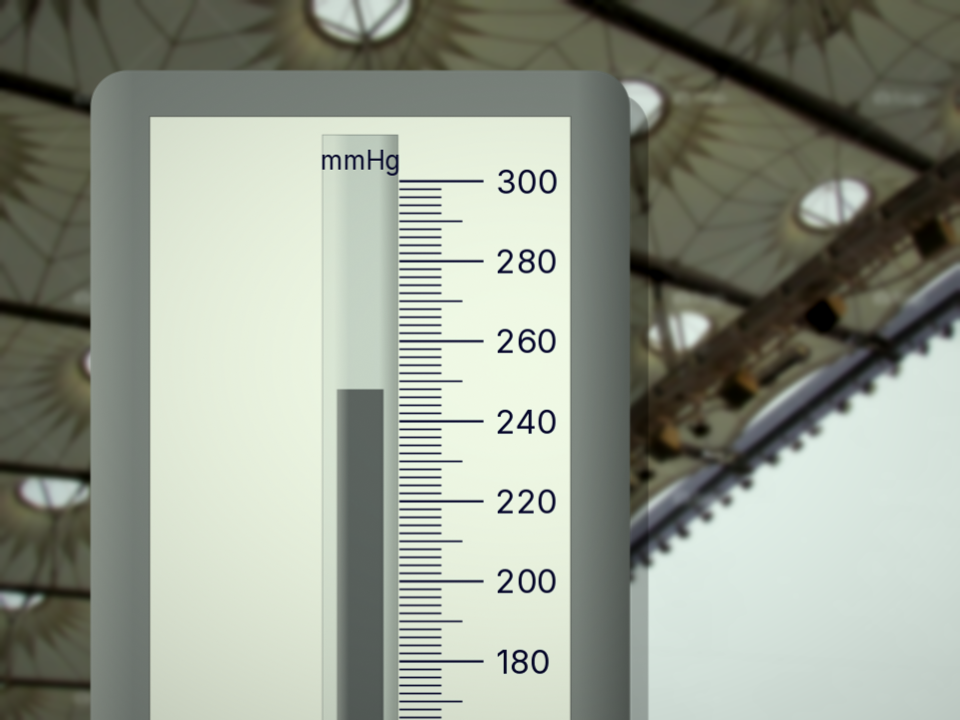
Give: 248 mmHg
